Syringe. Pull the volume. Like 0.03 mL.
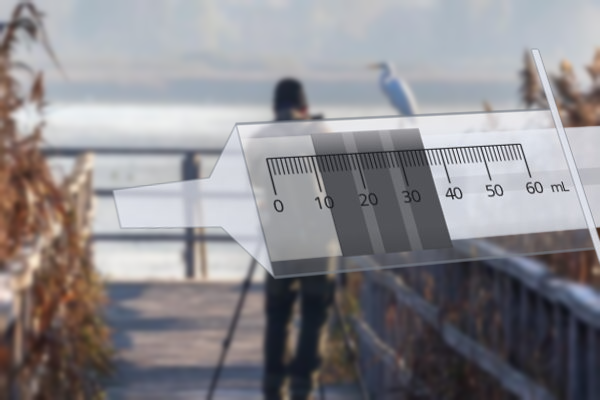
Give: 11 mL
